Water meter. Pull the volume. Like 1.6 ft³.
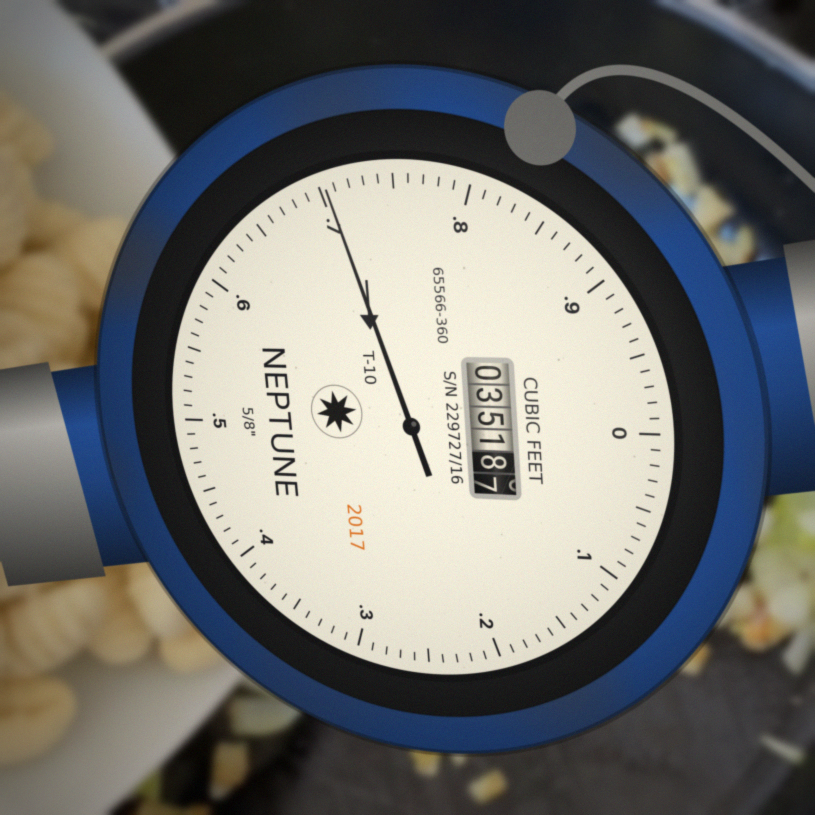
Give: 35186.70 ft³
